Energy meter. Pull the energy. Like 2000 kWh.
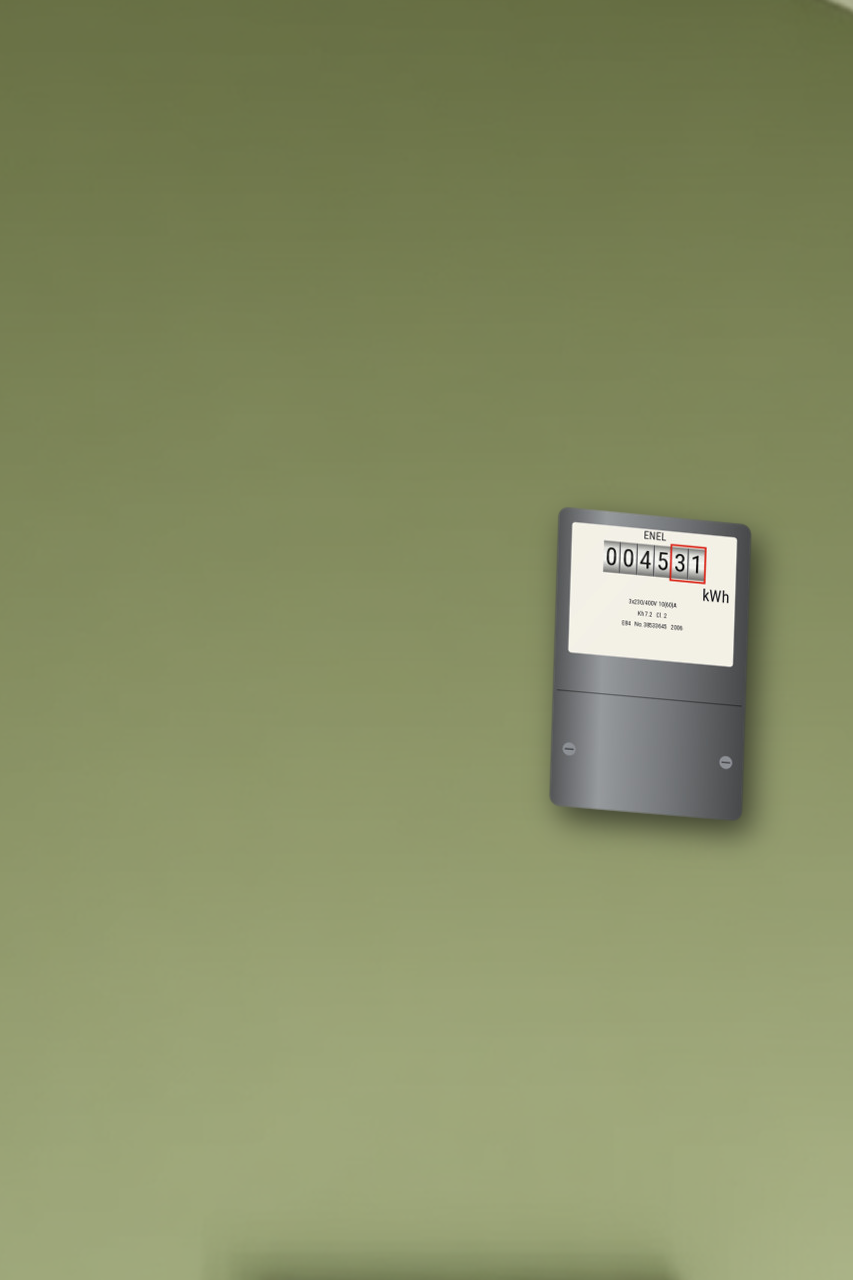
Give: 45.31 kWh
